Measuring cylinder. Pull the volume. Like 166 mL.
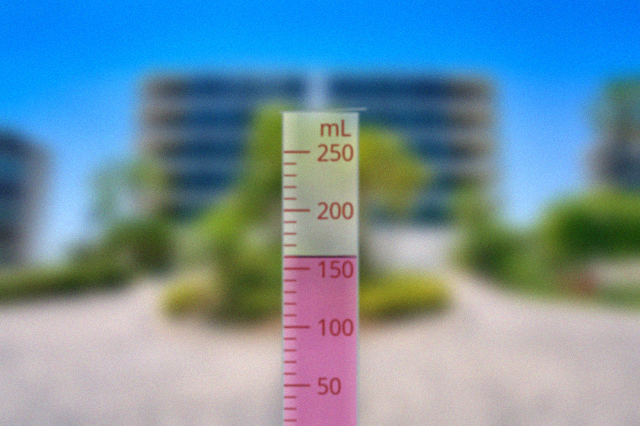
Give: 160 mL
